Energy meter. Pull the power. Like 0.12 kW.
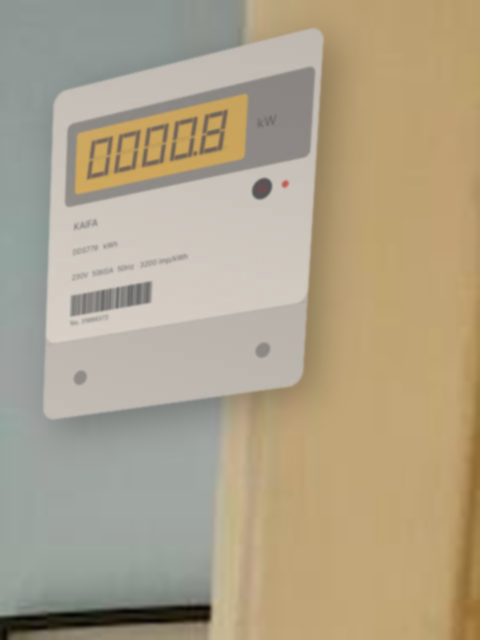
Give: 0.8 kW
